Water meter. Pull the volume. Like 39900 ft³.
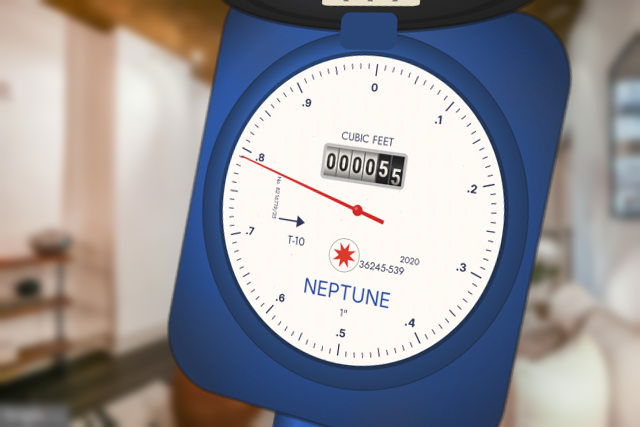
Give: 54.79 ft³
